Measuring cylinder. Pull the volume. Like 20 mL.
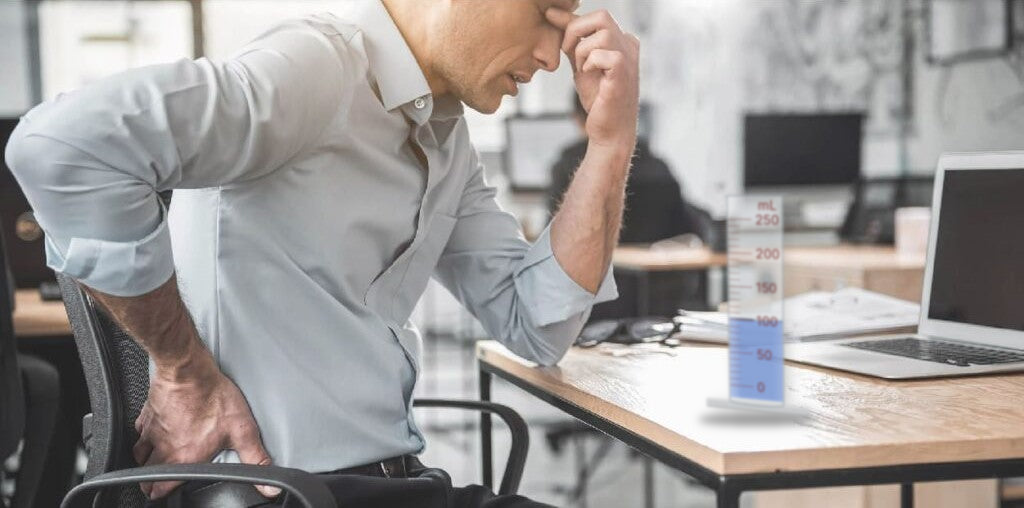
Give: 100 mL
